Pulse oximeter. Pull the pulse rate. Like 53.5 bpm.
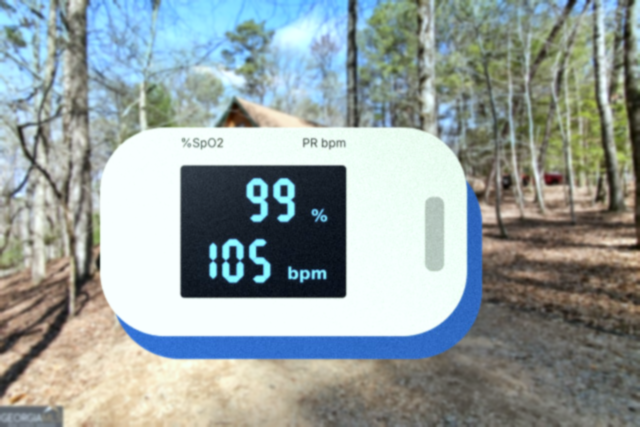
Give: 105 bpm
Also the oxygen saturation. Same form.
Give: 99 %
